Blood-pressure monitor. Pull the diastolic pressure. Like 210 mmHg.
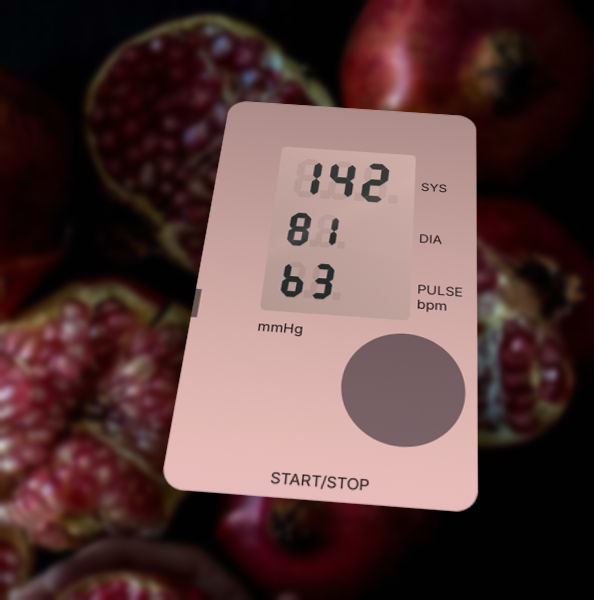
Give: 81 mmHg
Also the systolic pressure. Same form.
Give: 142 mmHg
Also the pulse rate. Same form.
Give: 63 bpm
